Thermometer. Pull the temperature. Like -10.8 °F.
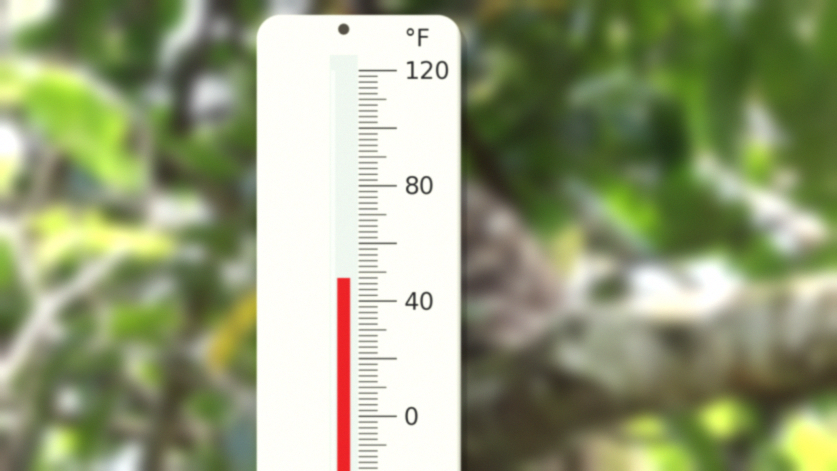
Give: 48 °F
